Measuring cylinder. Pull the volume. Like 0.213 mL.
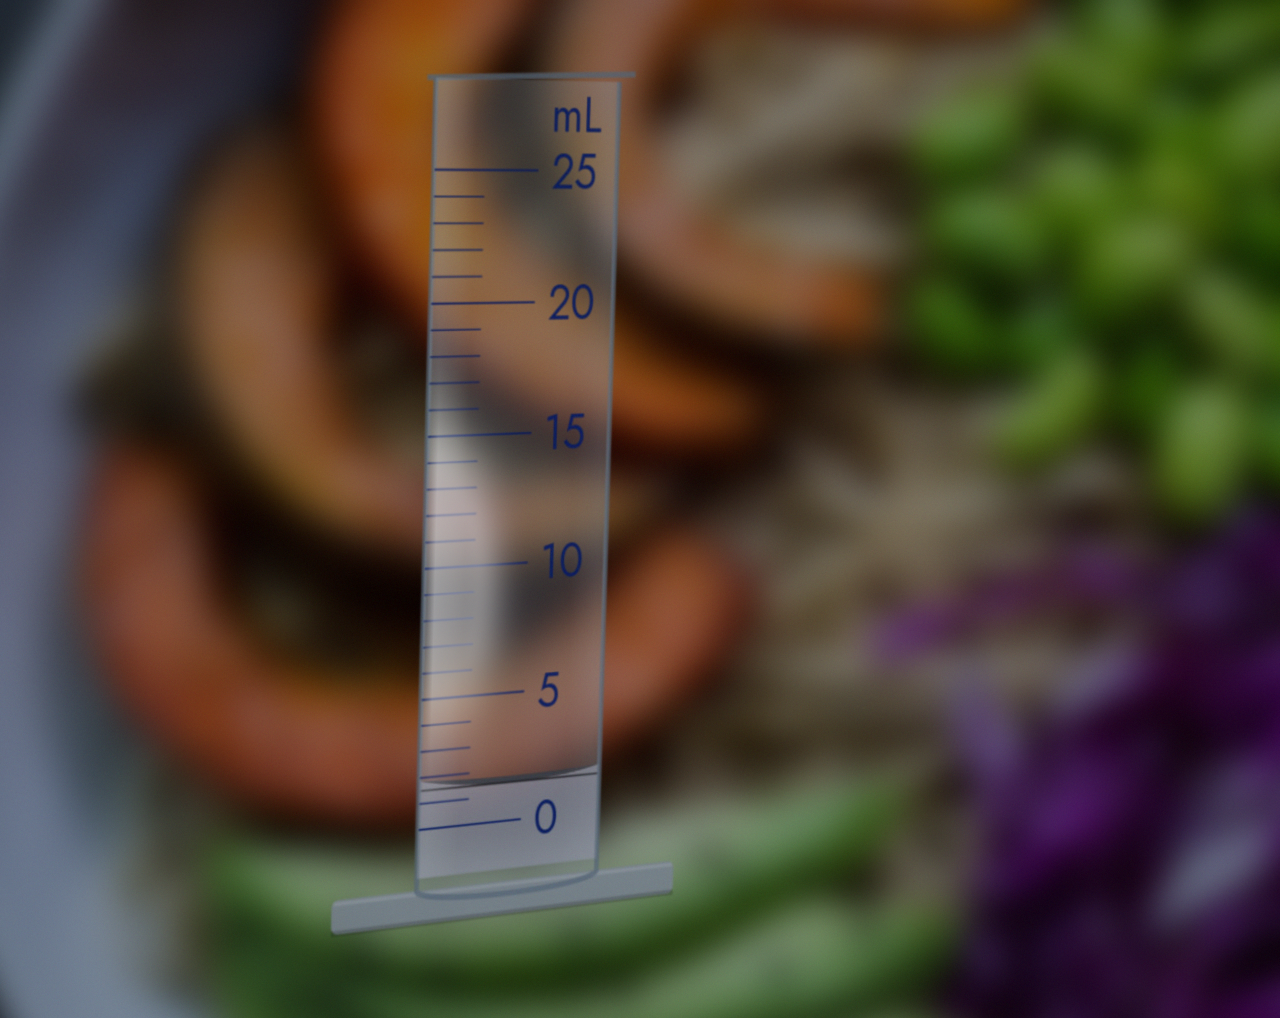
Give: 1.5 mL
